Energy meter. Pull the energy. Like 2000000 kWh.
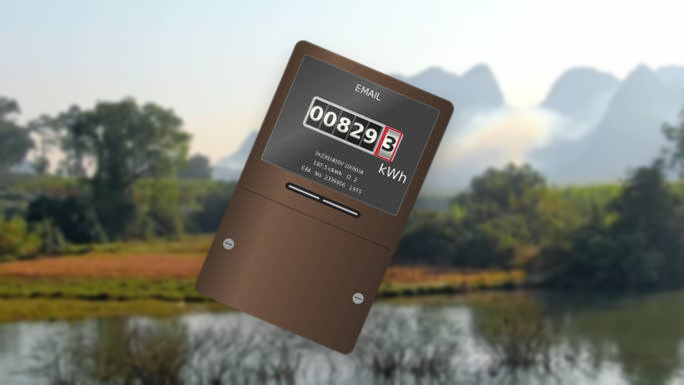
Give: 829.3 kWh
